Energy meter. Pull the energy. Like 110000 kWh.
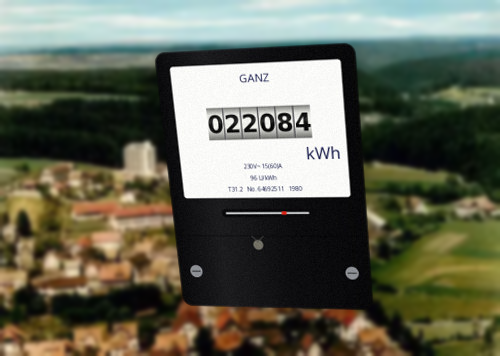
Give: 22084 kWh
